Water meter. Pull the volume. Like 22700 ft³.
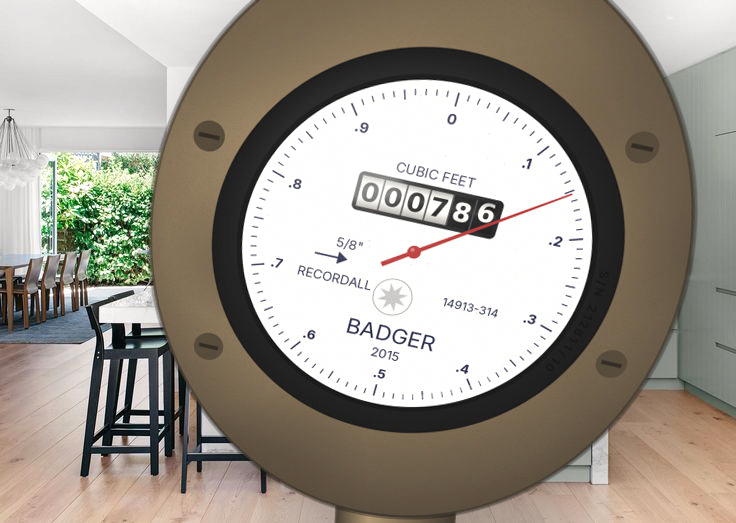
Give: 786.15 ft³
